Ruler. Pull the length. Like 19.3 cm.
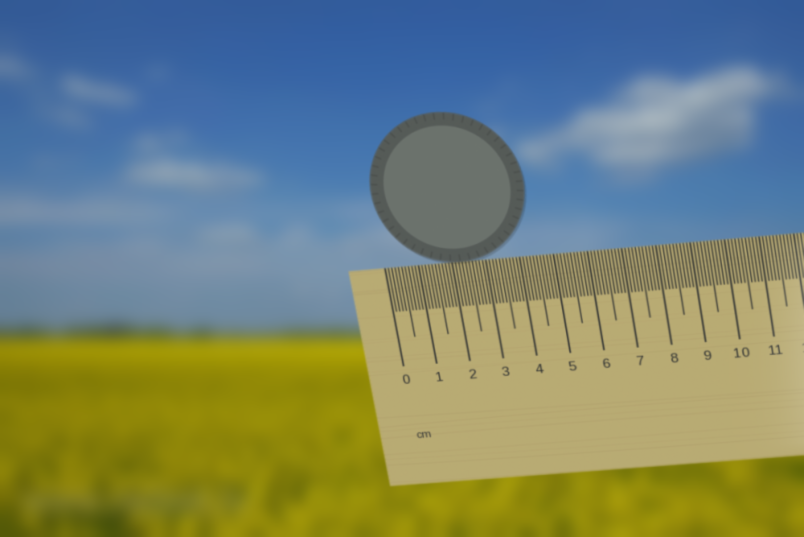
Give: 4.5 cm
